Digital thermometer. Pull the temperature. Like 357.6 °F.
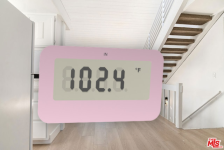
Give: 102.4 °F
